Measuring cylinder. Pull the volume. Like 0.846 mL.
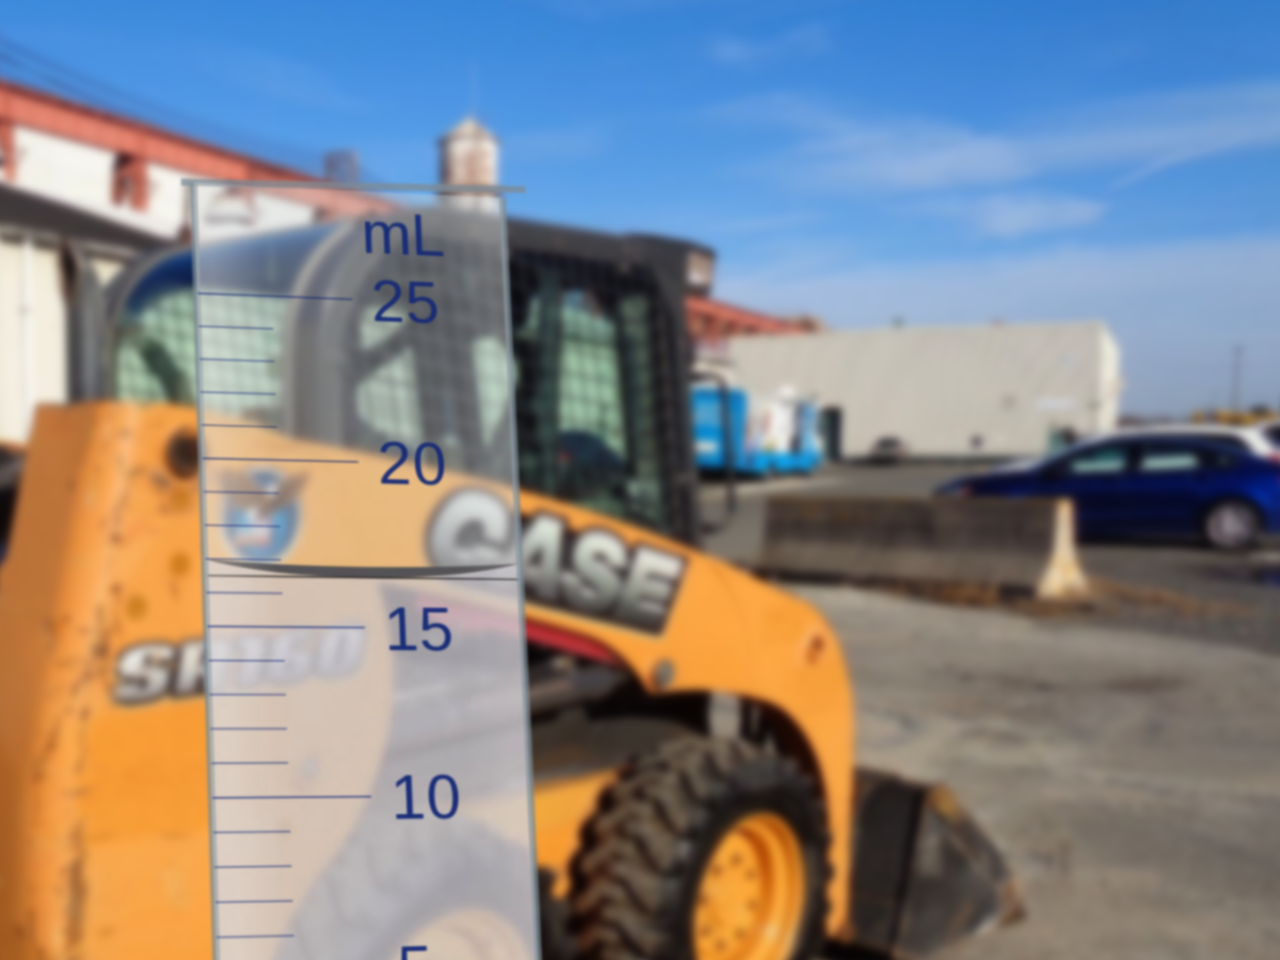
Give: 16.5 mL
